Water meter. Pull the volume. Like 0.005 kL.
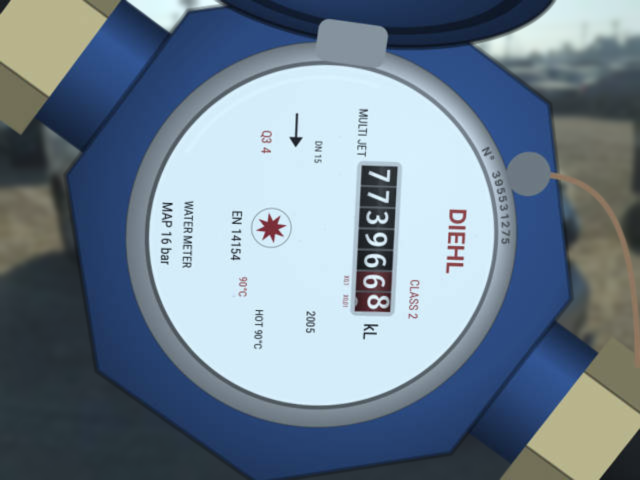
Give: 77396.68 kL
